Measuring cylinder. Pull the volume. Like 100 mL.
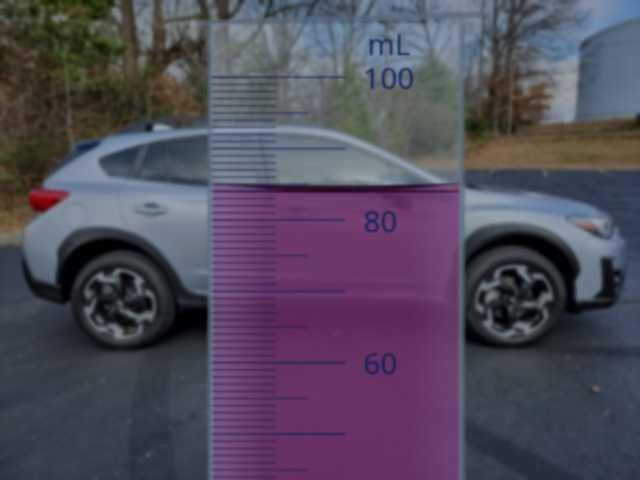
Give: 84 mL
